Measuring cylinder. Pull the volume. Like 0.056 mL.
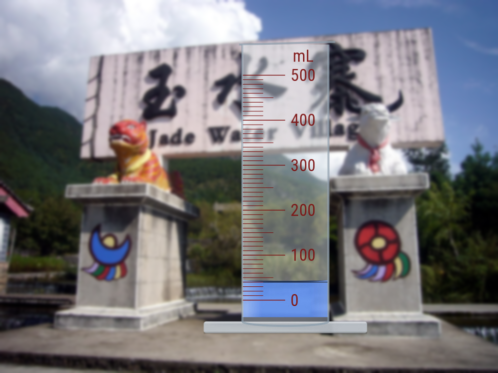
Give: 40 mL
